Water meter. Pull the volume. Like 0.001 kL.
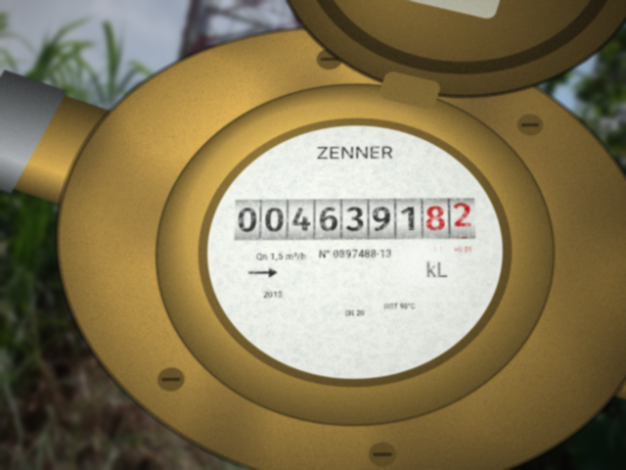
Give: 46391.82 kL
